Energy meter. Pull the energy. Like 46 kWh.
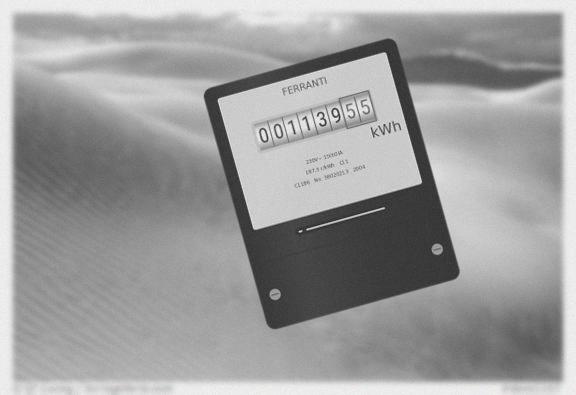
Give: 1139.55 kWh
